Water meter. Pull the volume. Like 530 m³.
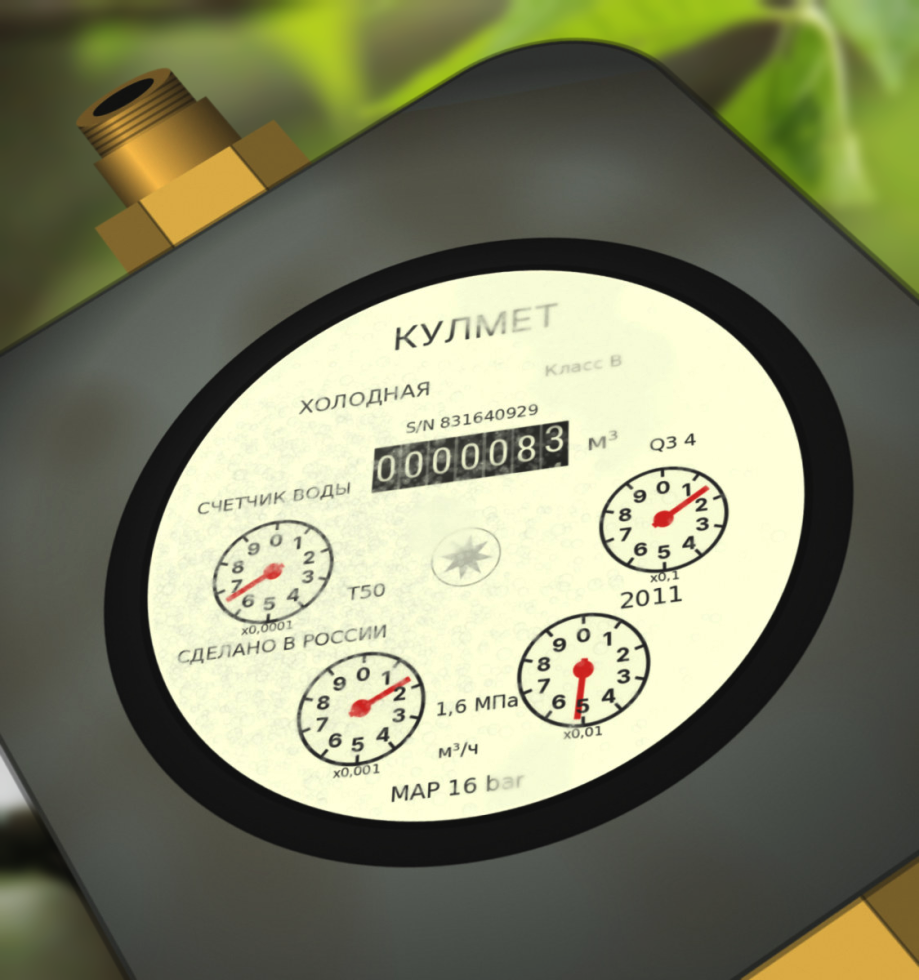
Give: 83.1516 m³
